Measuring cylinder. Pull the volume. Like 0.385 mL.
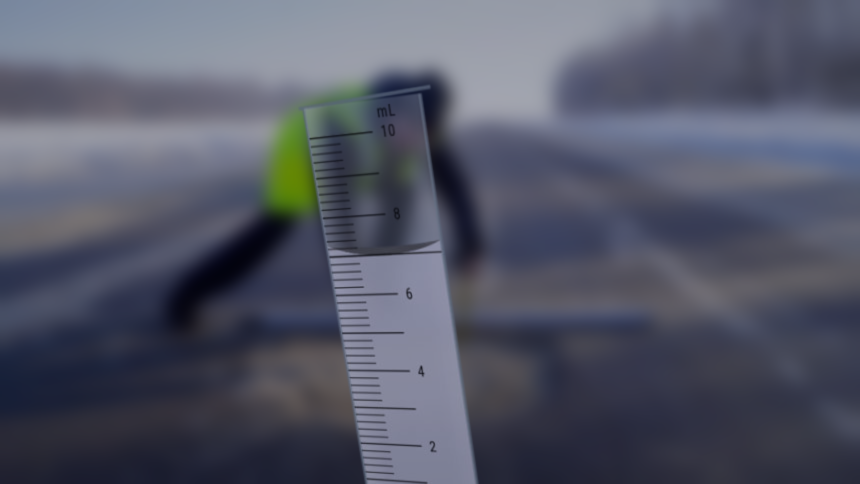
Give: 7 mL
